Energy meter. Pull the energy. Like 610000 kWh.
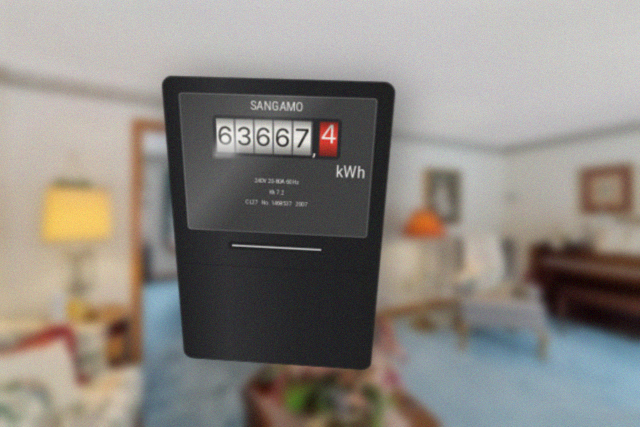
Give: 63667.4 kWh
